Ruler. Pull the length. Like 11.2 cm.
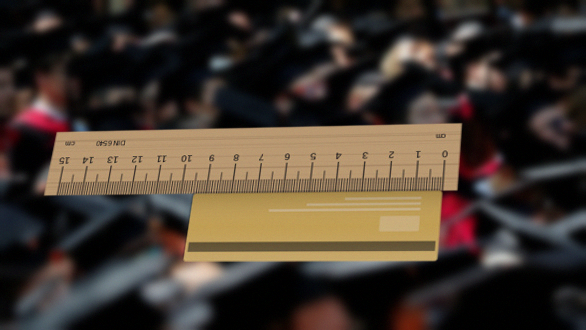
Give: 9.5 cm
